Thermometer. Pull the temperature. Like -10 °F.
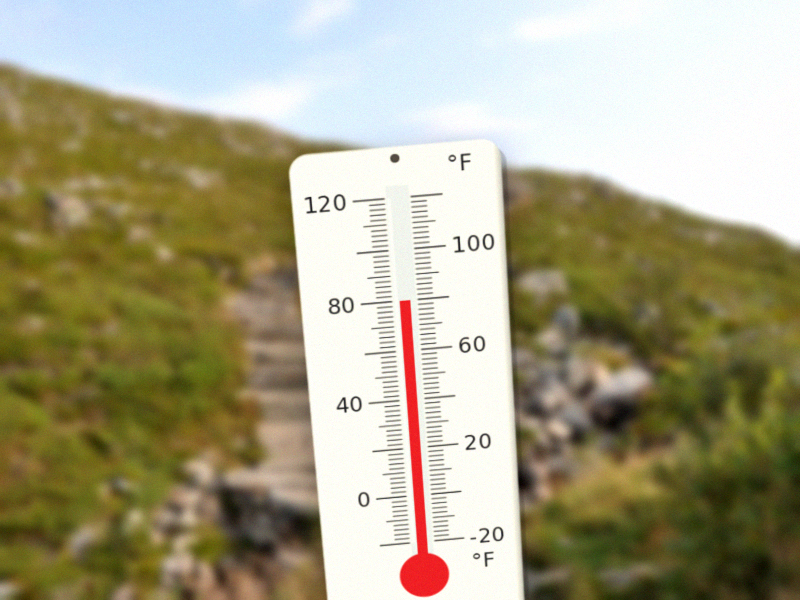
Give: 80 °F
